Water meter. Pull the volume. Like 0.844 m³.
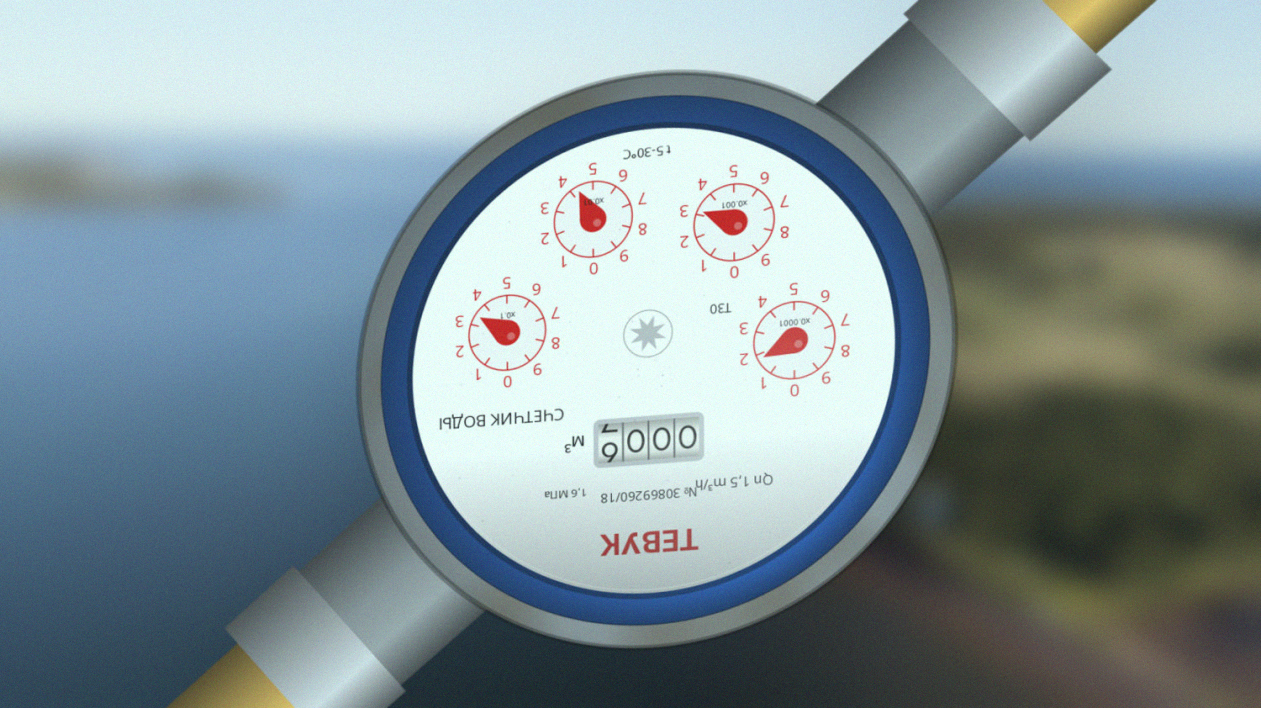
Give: 6.3431 m³
